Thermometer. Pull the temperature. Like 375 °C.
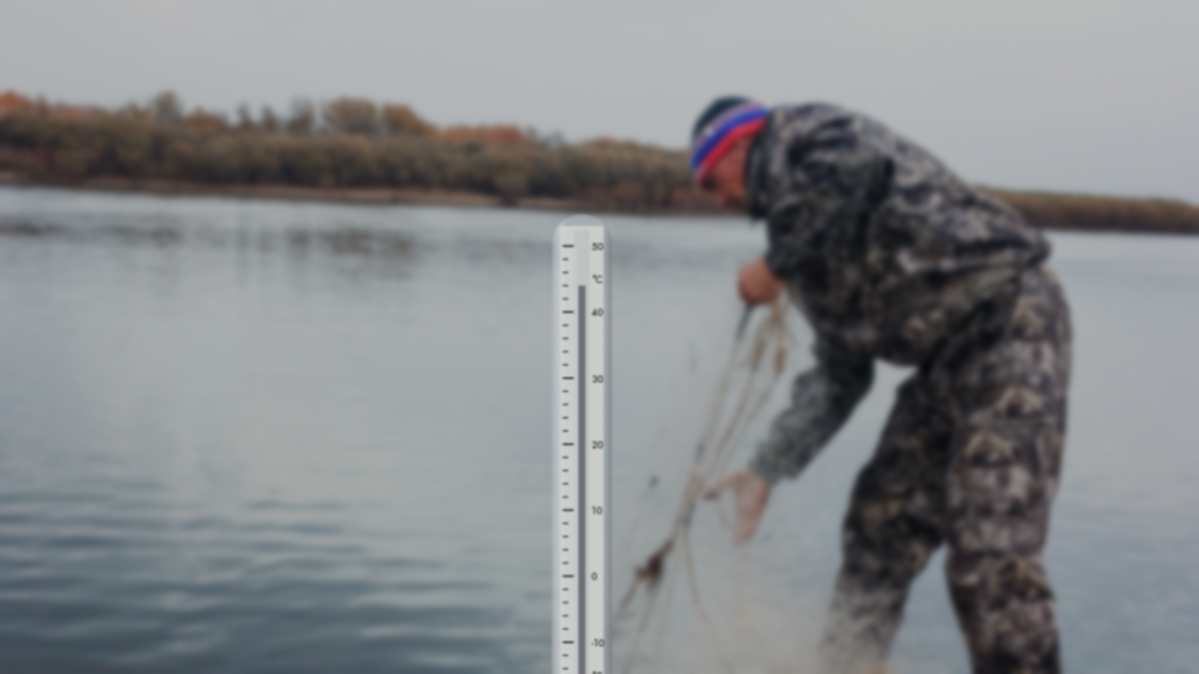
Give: 44 °C
